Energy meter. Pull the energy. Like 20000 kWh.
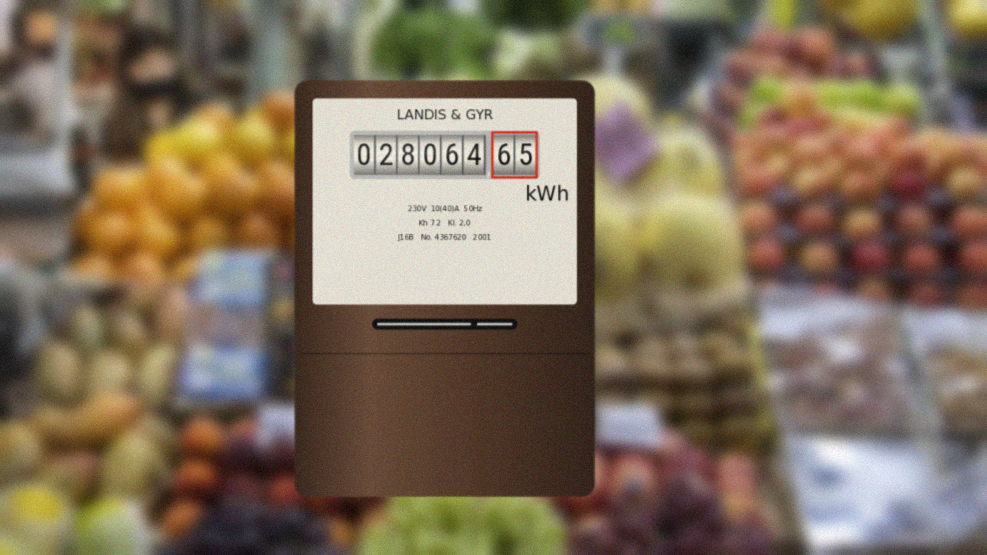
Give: 28064.65 kWh
